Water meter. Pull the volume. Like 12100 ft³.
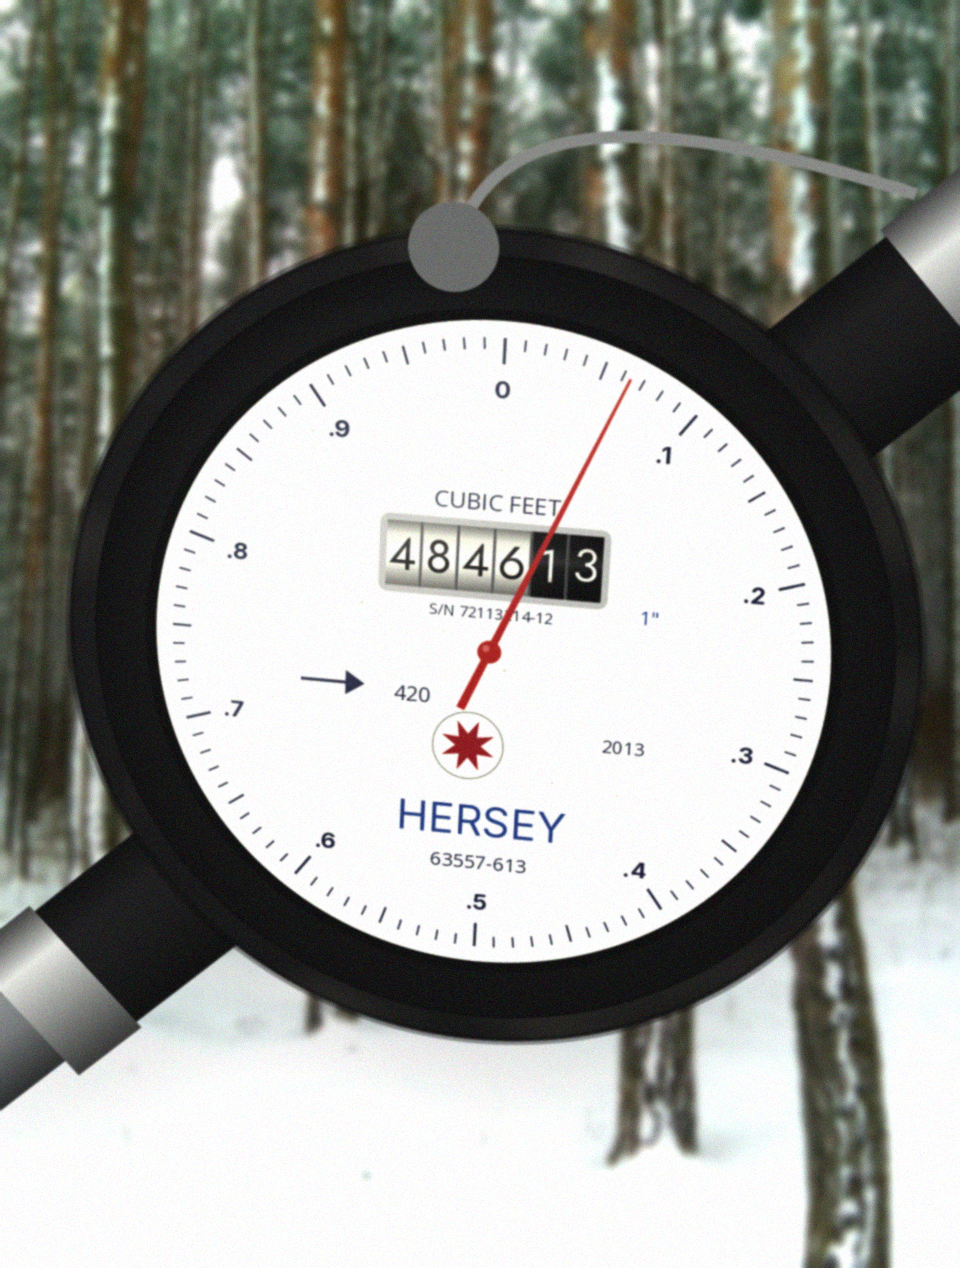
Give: 484613.06 ft³
